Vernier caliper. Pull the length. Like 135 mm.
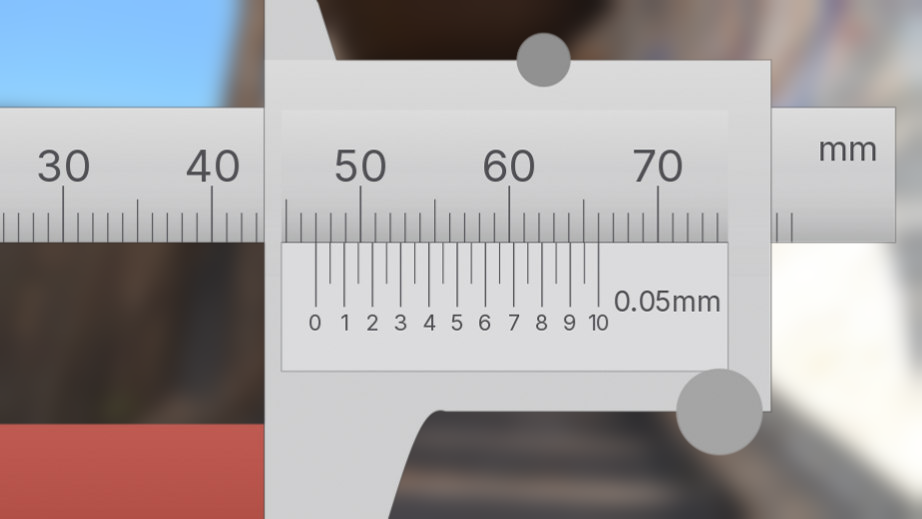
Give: 47.0 mm
